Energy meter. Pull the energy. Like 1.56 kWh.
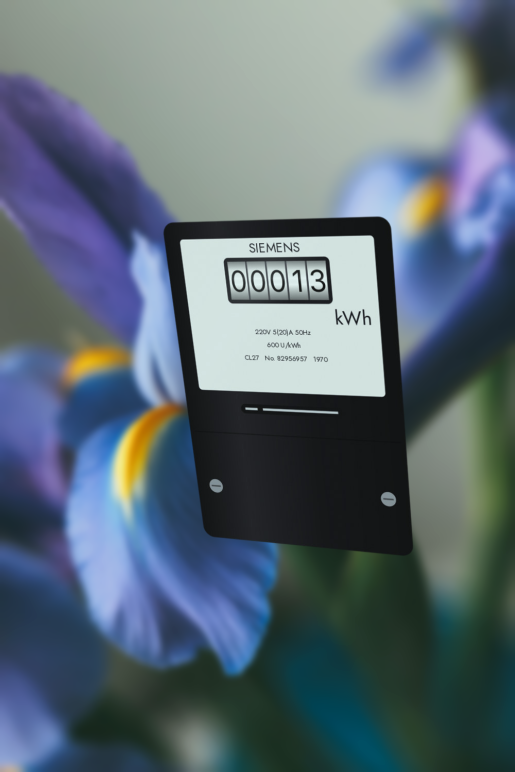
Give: 13 kWh
